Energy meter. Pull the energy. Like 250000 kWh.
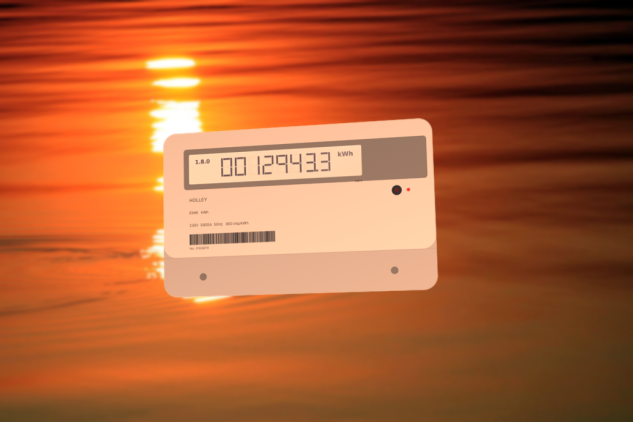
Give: 12943.3 kWh
